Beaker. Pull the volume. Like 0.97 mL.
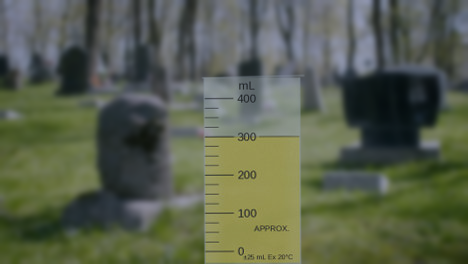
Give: 300 mL
